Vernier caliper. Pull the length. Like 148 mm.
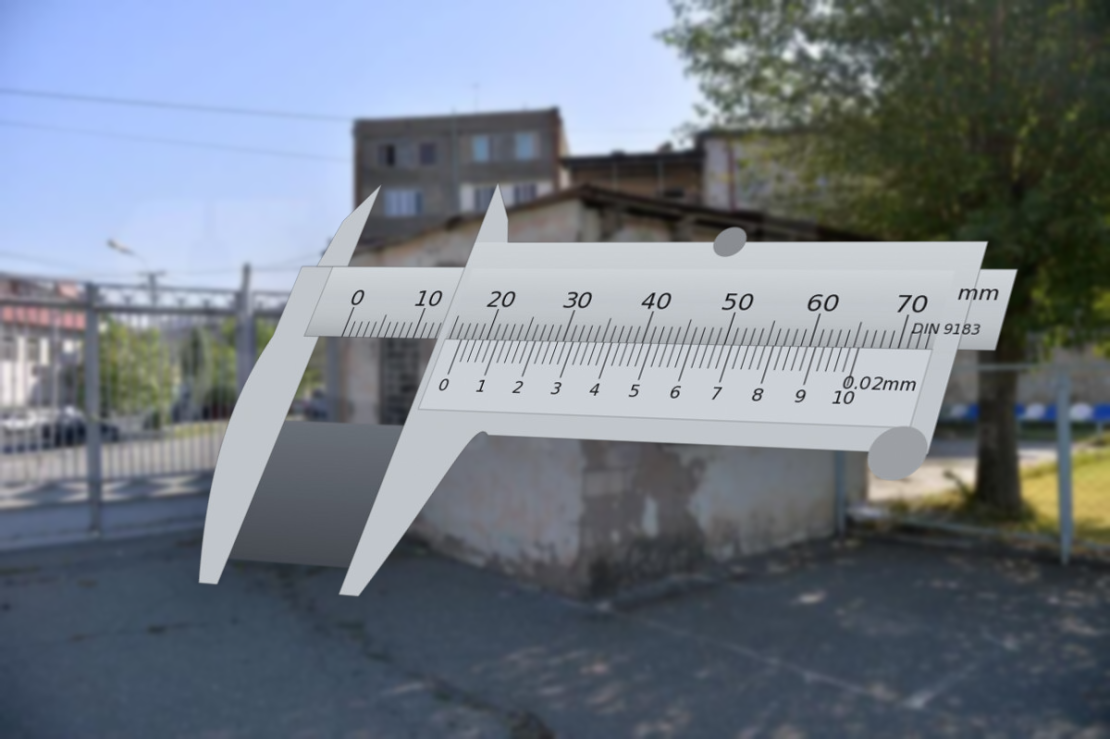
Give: 16.6 mm
